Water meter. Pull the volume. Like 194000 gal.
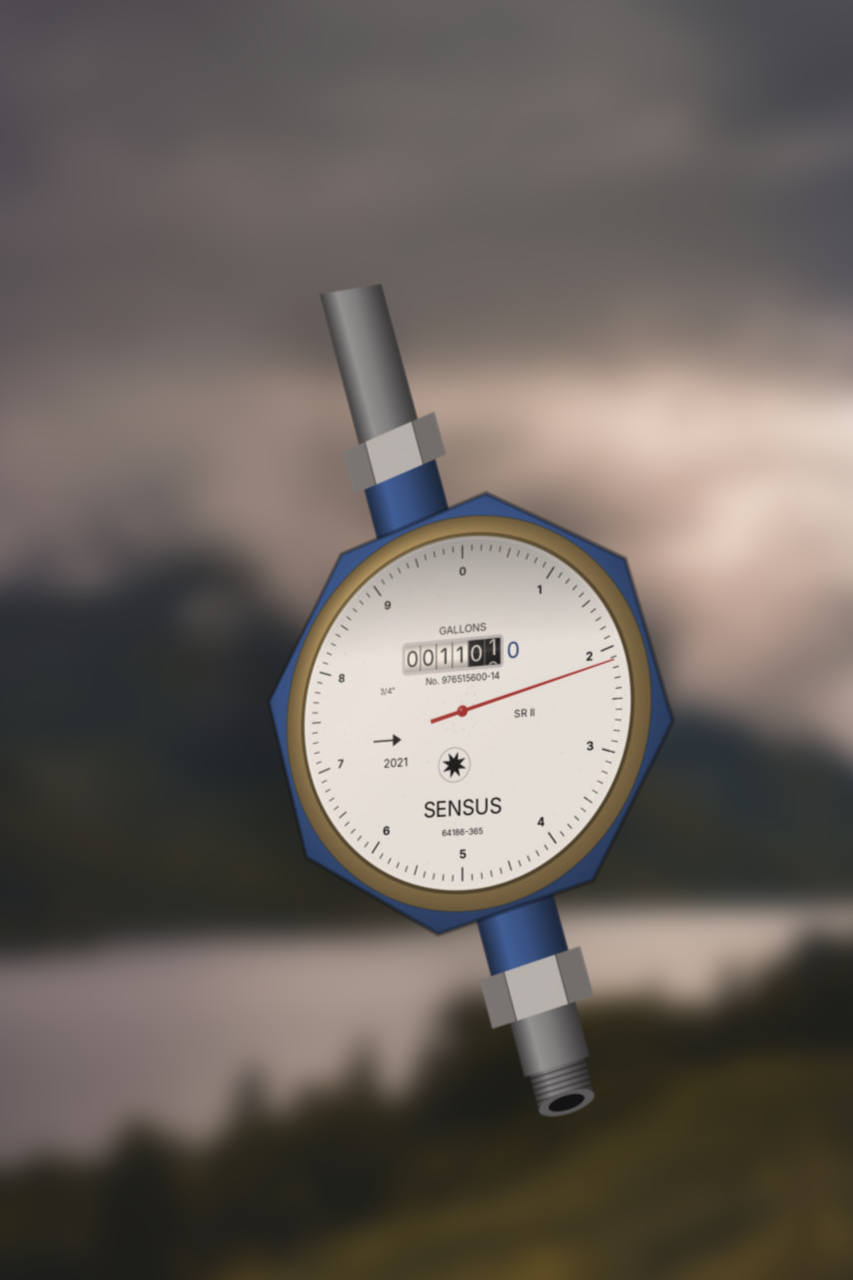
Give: 11012.1 gal
